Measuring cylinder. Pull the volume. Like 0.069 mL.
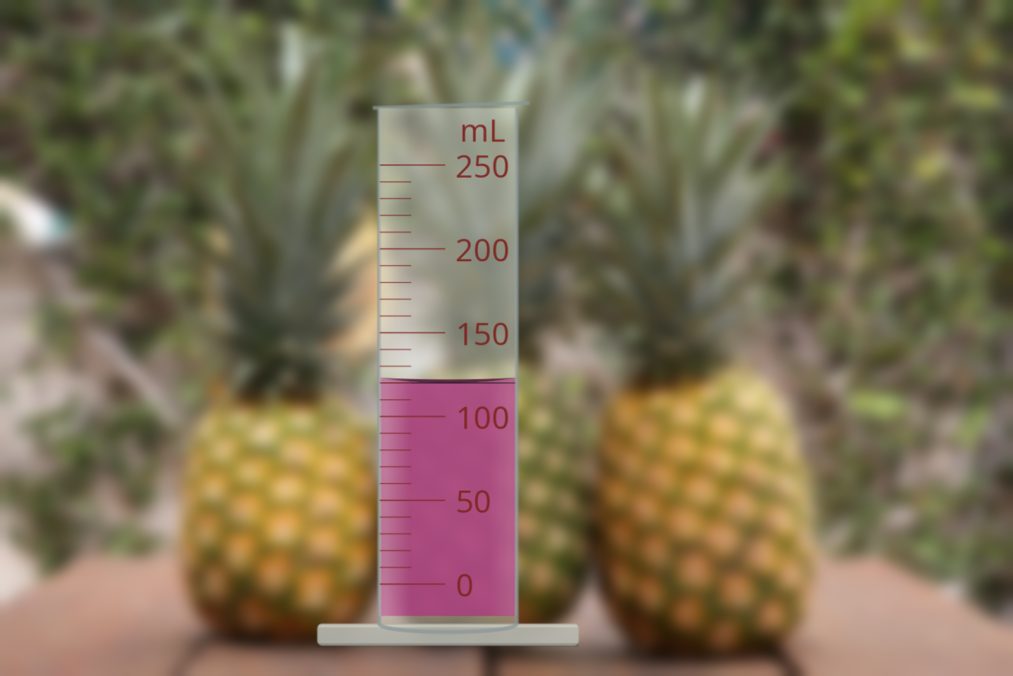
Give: 120 mL
